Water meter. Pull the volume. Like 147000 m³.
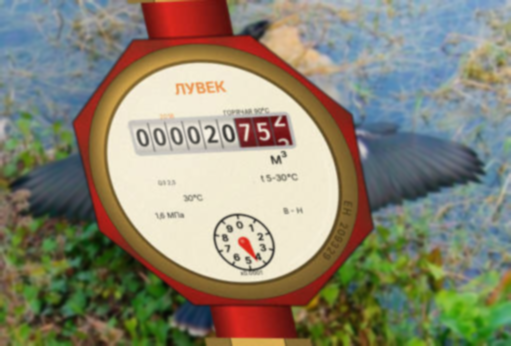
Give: 20.7524 m³
